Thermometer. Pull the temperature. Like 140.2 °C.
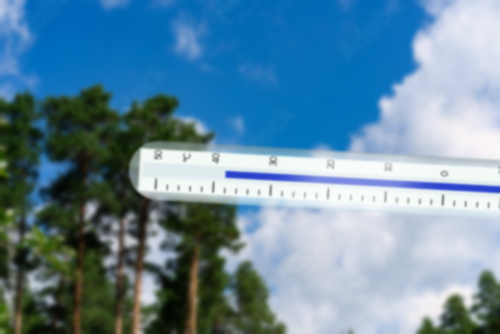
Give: 38 °C
